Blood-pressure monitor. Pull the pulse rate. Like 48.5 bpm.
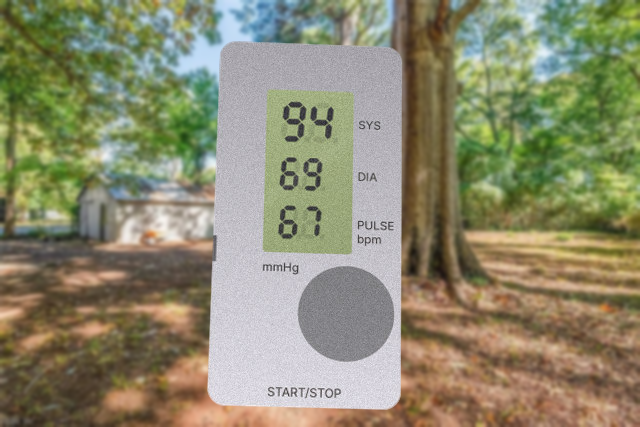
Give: 67 bpm
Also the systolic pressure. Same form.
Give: 94 mmHg
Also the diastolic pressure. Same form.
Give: 69 mmHg
